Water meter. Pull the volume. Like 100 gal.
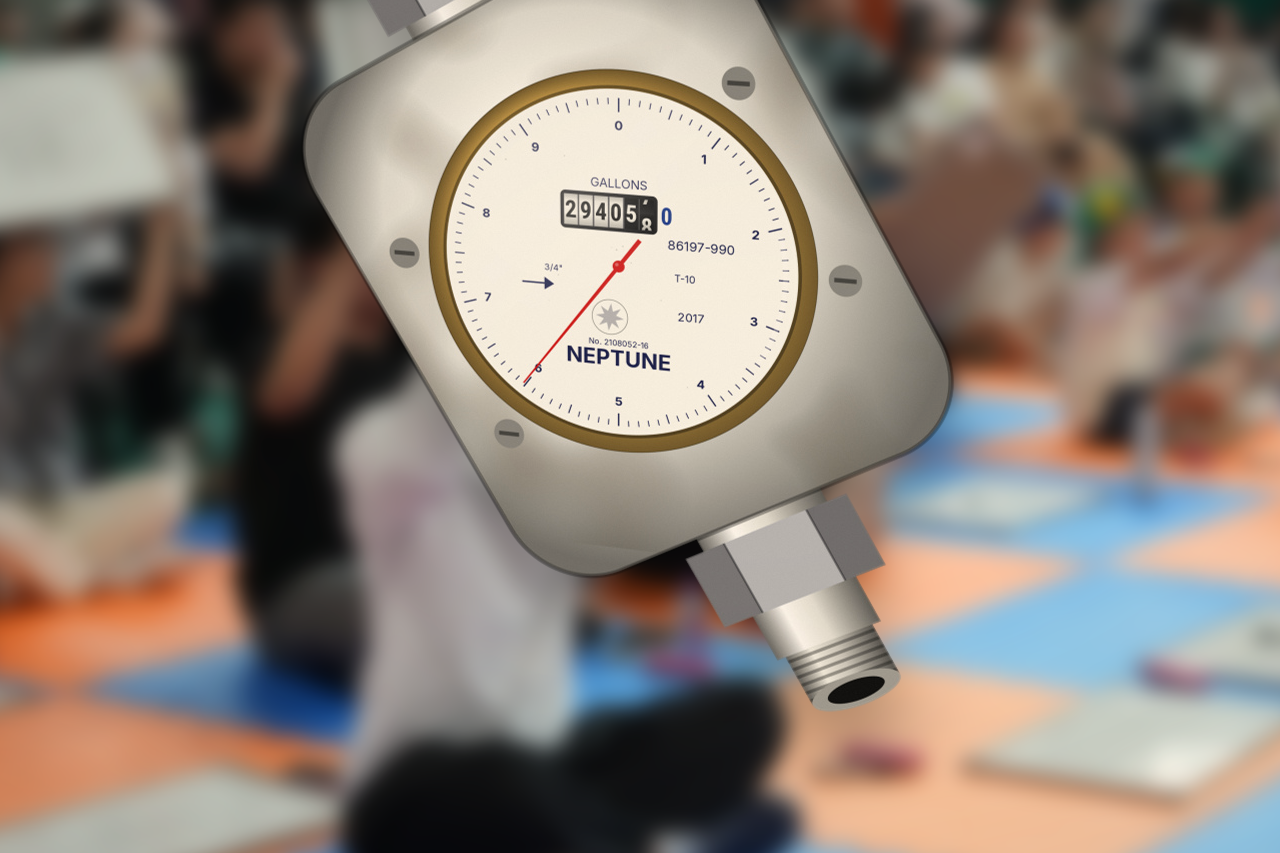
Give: 2940576.0 gal
